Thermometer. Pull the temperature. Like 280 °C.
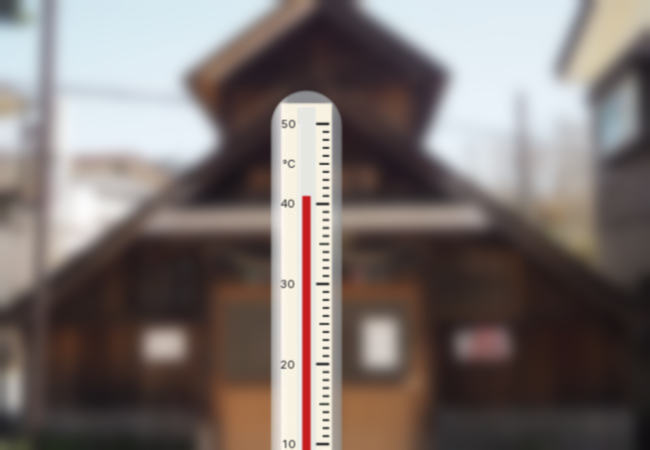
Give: 41 °C
